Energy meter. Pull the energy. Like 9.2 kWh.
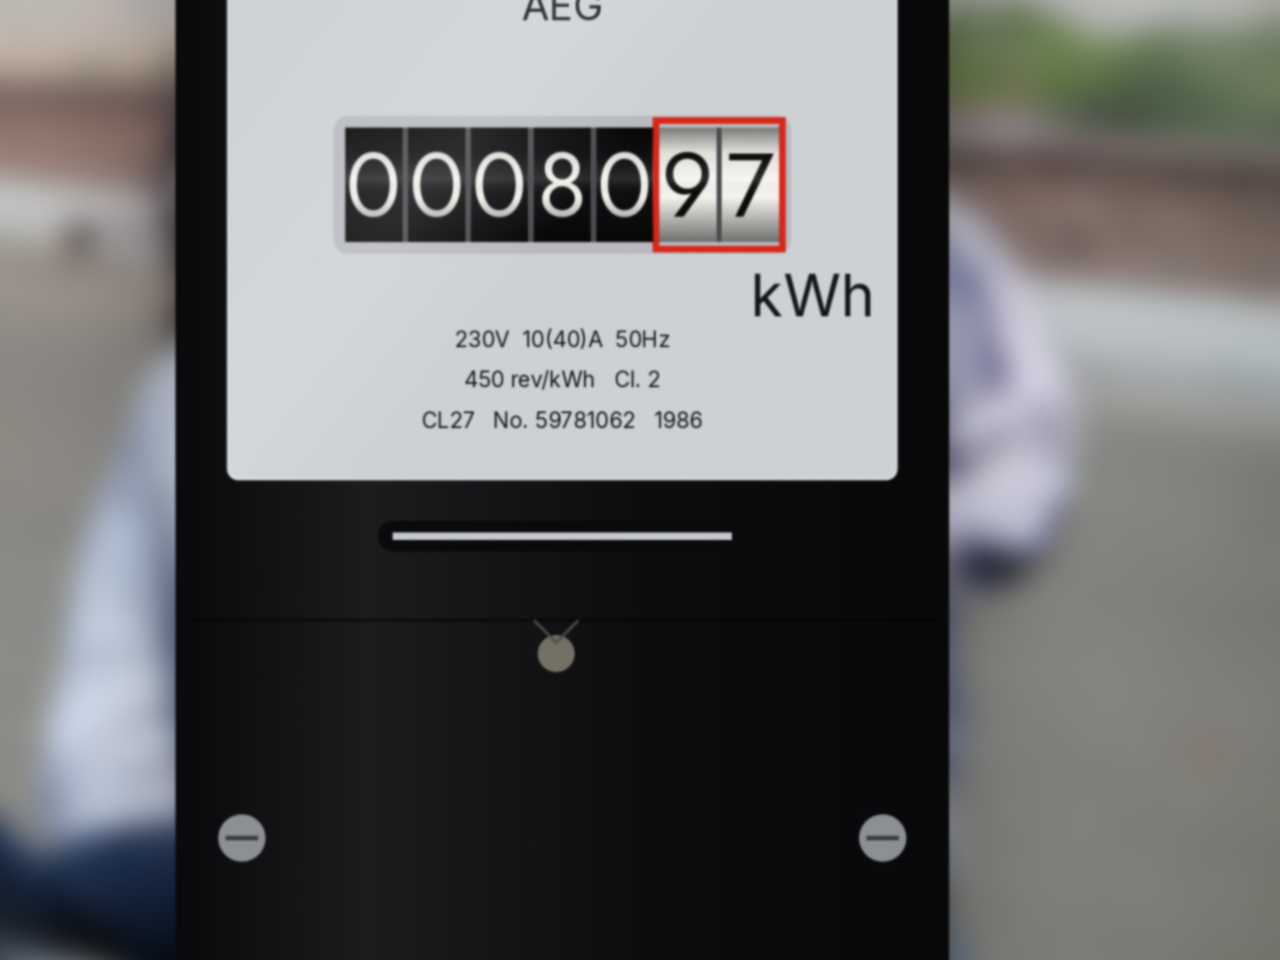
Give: 80.97 kWh
